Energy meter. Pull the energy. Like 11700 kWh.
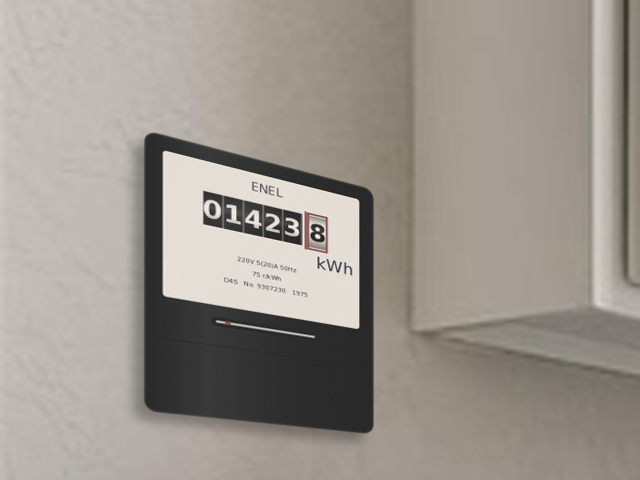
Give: 1423.8 kWh
